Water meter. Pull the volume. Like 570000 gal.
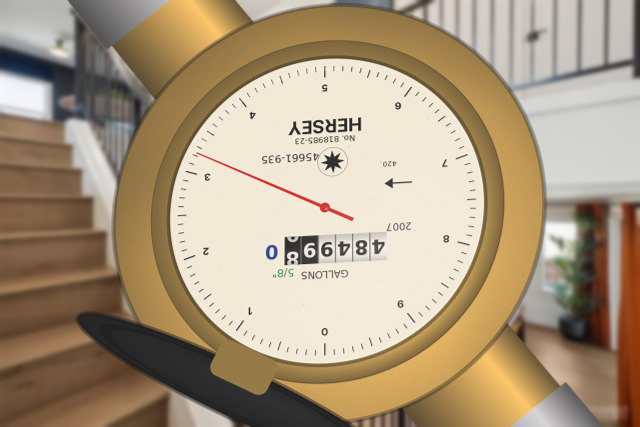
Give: 4849983.2 gal
